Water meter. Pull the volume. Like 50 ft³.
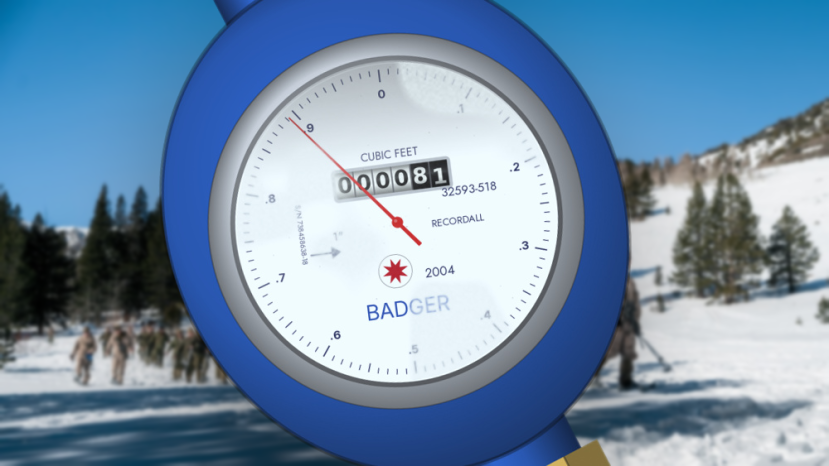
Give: 80.89 ft³
